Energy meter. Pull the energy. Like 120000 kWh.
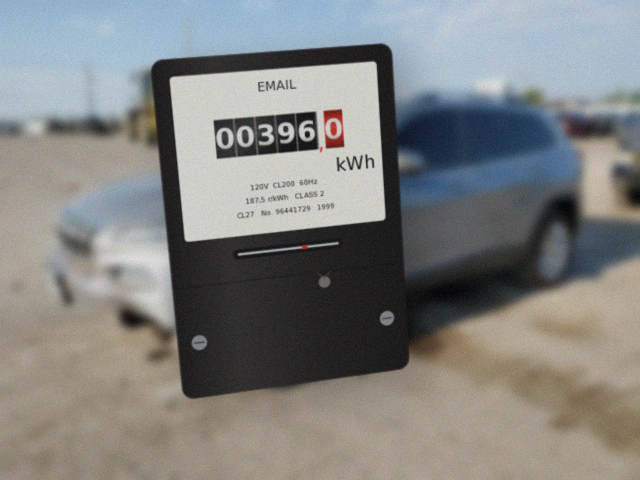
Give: 396.0 kWh
